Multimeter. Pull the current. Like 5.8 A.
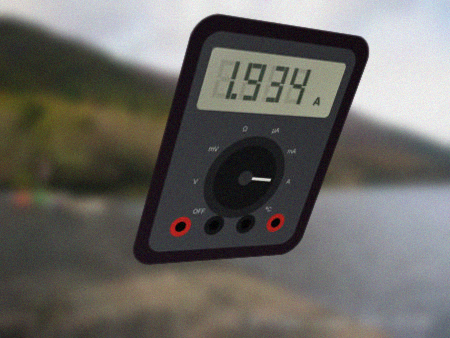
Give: 1.934 A
